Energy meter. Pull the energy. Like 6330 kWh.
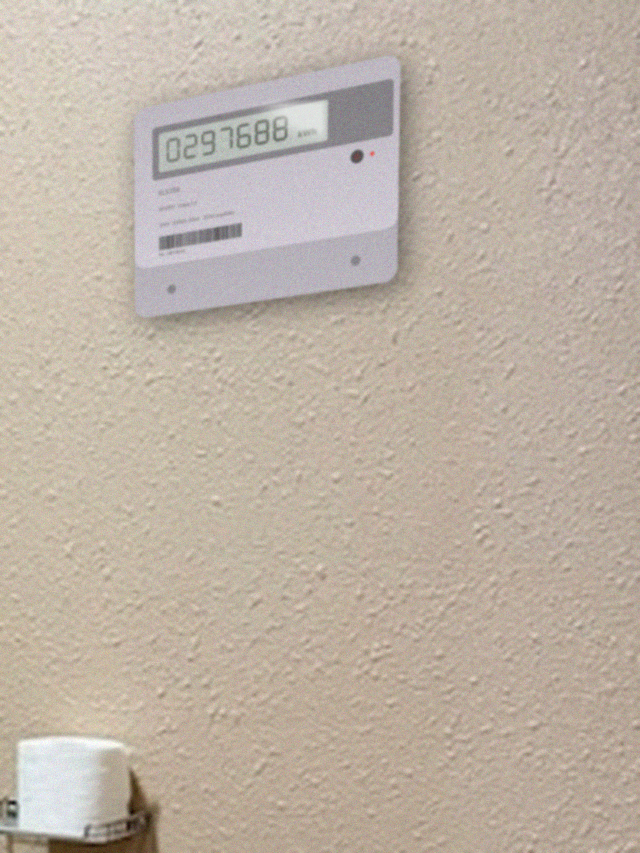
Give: 297688 kWh
